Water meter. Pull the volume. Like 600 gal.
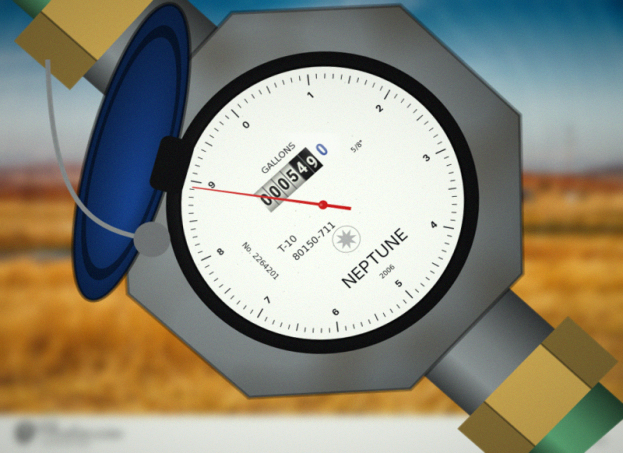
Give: 5488.9 gal
